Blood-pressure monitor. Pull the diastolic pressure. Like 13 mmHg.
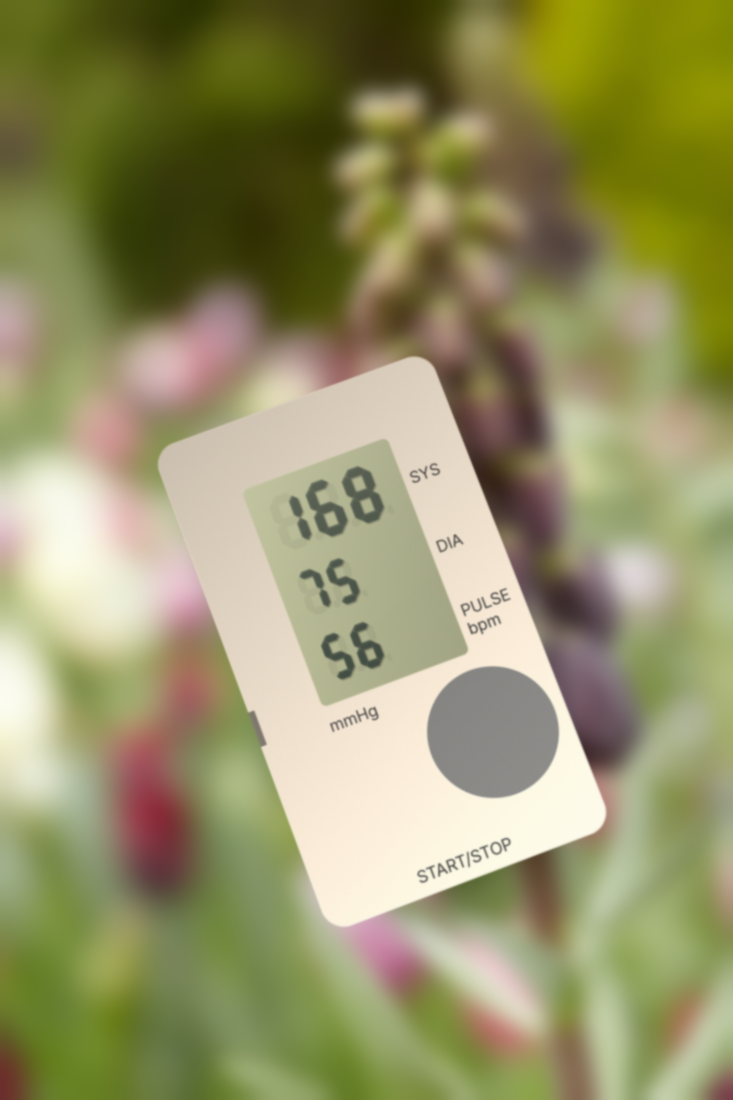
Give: 75 mmHg
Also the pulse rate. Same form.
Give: 56 bpm
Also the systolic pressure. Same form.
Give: 168 mmHg
